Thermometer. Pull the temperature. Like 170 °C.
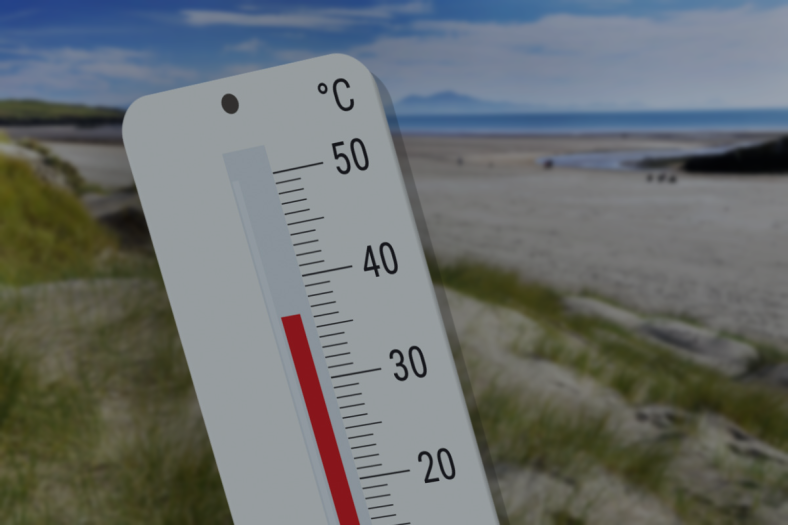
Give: 36.5 °C
